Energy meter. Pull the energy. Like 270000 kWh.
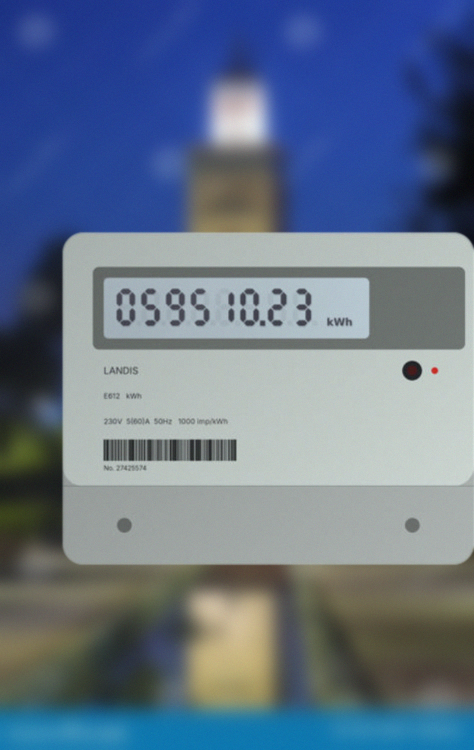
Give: 59510.23 kWh
